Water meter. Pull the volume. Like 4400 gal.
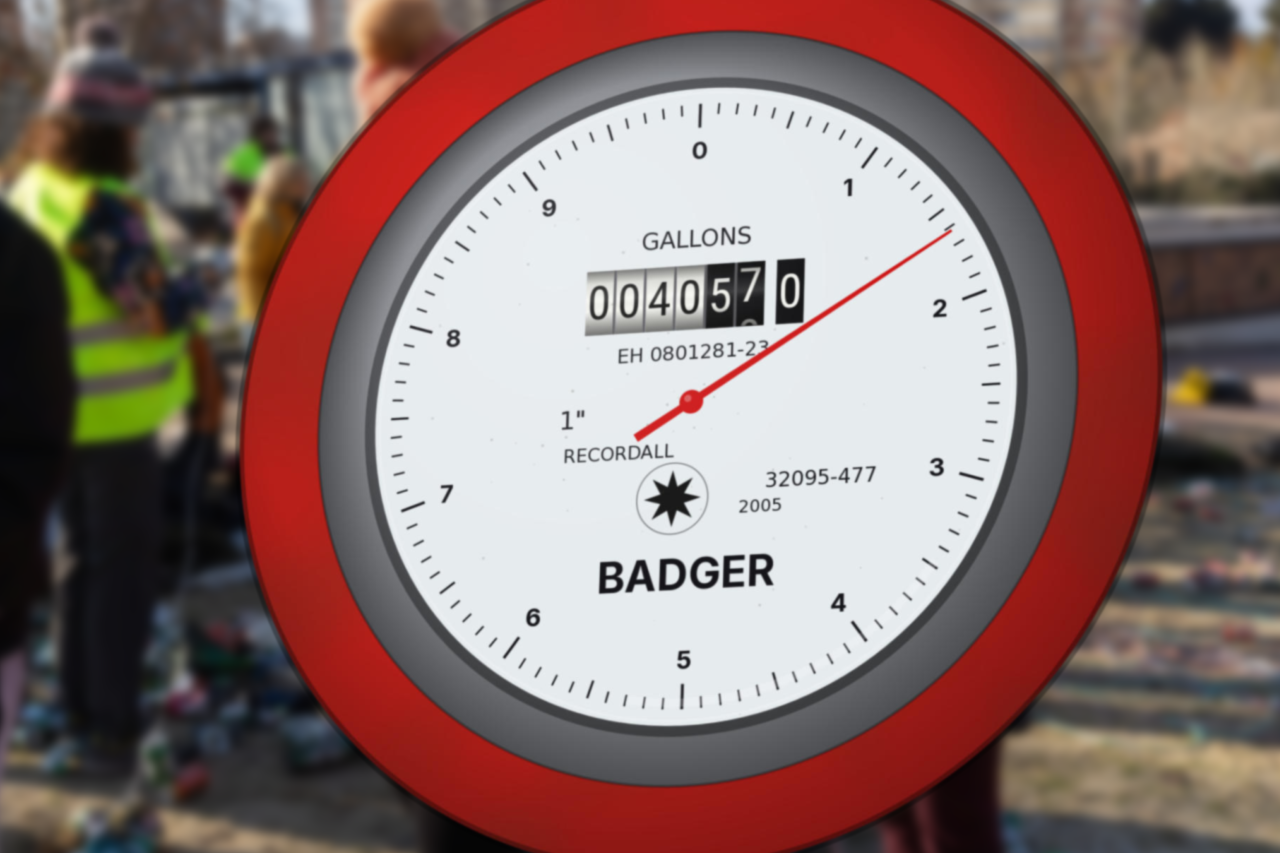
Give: 40571.6 gal
